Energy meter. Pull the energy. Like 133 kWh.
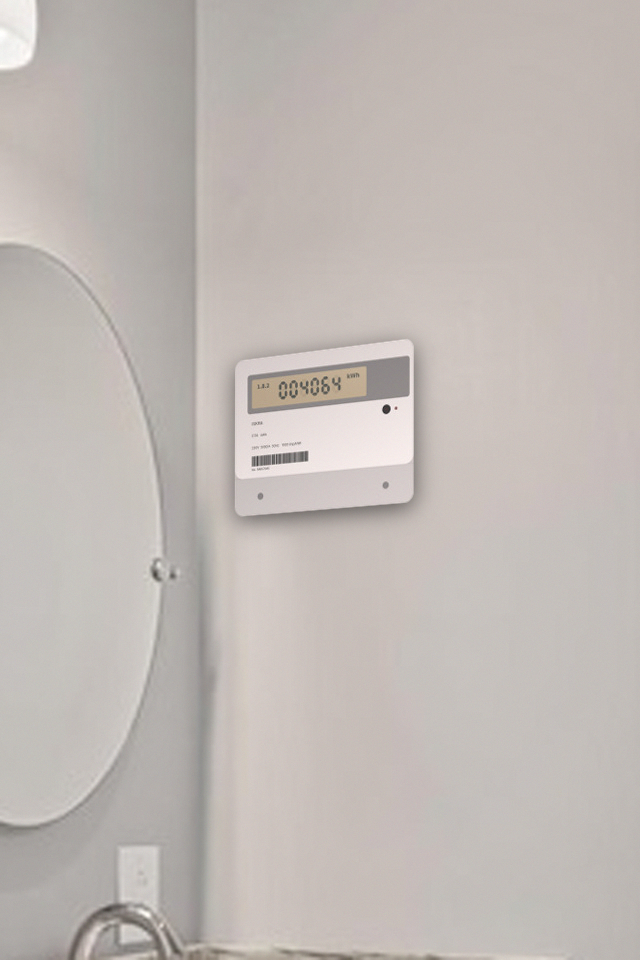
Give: 4064 kWh
